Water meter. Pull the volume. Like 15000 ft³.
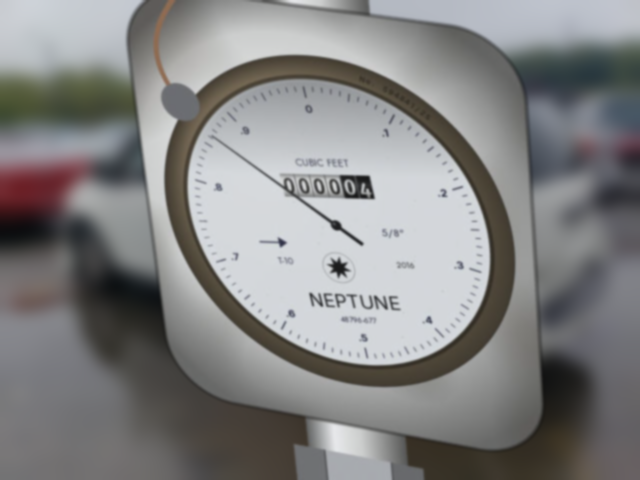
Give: 3.86 ft³
